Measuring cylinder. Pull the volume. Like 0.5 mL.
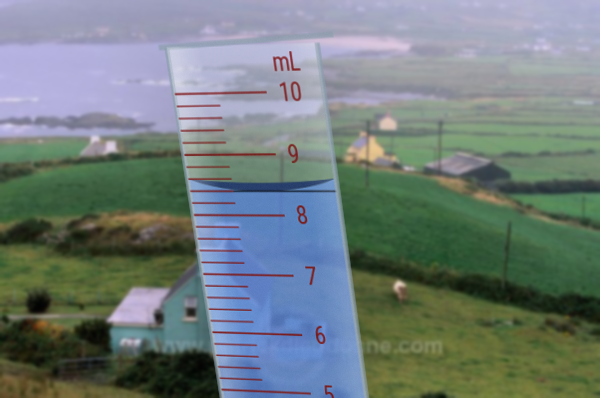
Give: 8.4 mL
